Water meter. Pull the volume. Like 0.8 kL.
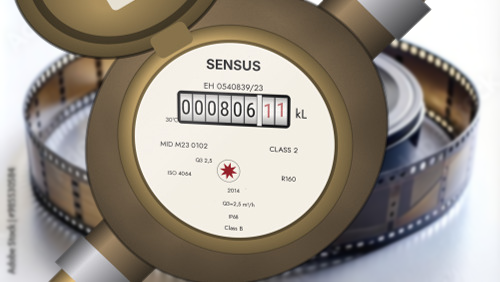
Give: 806.11 kL
